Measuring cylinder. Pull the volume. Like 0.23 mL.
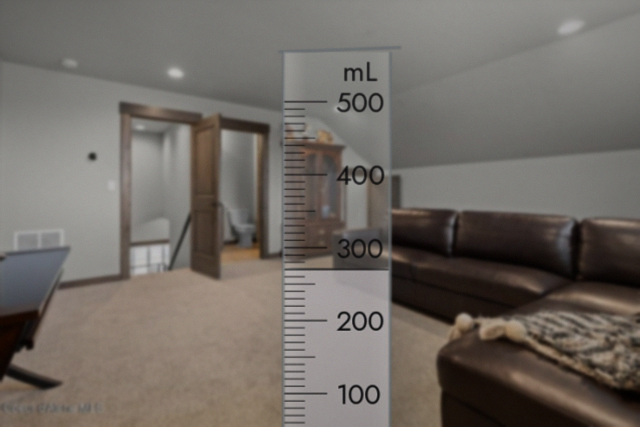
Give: 270 mL
